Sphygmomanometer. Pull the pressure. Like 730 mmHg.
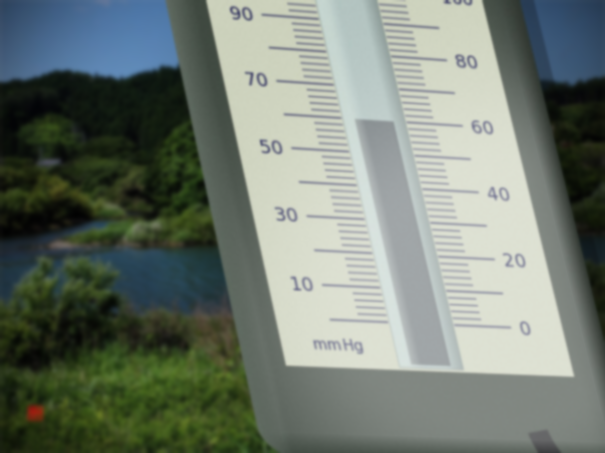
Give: 60 mmHg
